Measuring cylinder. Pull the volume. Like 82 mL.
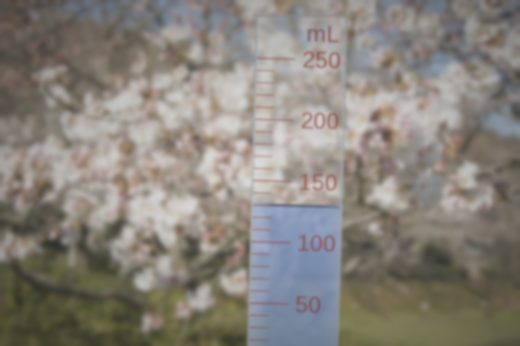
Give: 130 mL
